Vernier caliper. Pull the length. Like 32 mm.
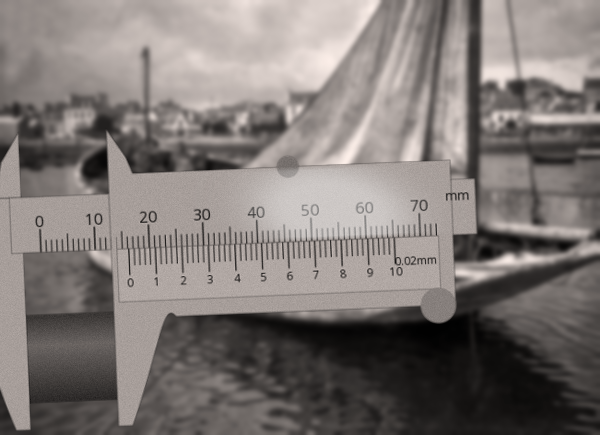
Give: 16.2 mm
